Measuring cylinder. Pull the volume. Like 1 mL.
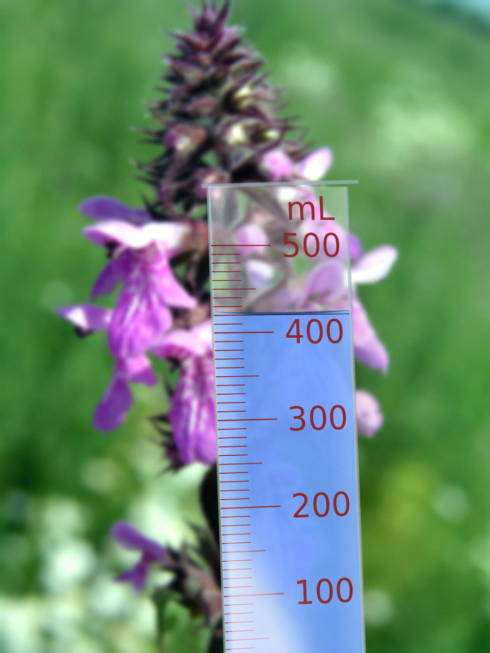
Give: 420 mL
